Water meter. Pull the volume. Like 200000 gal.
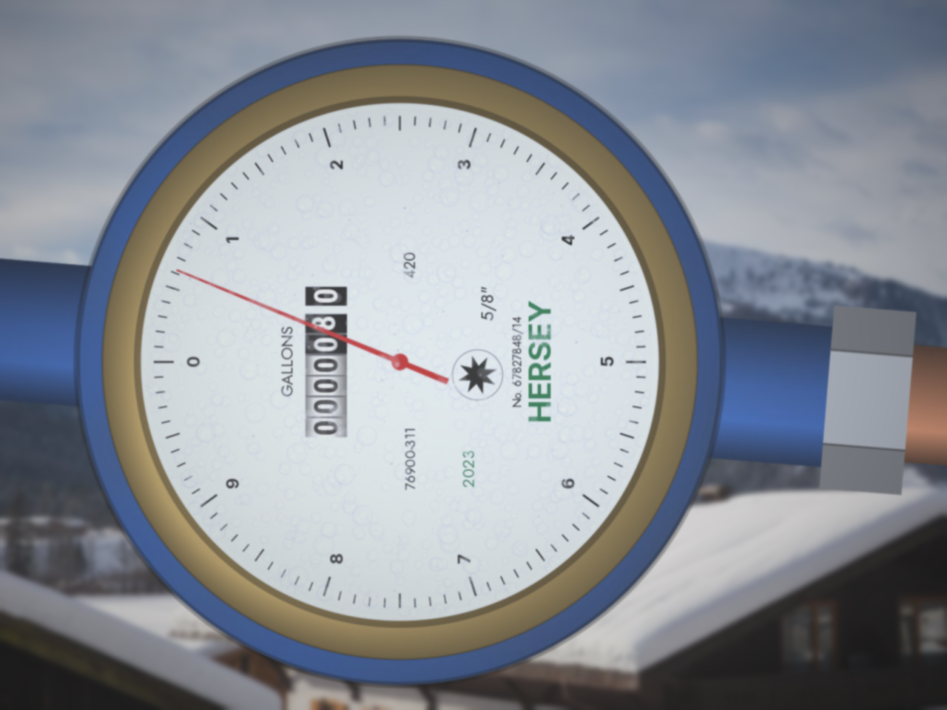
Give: 80.6 gal
